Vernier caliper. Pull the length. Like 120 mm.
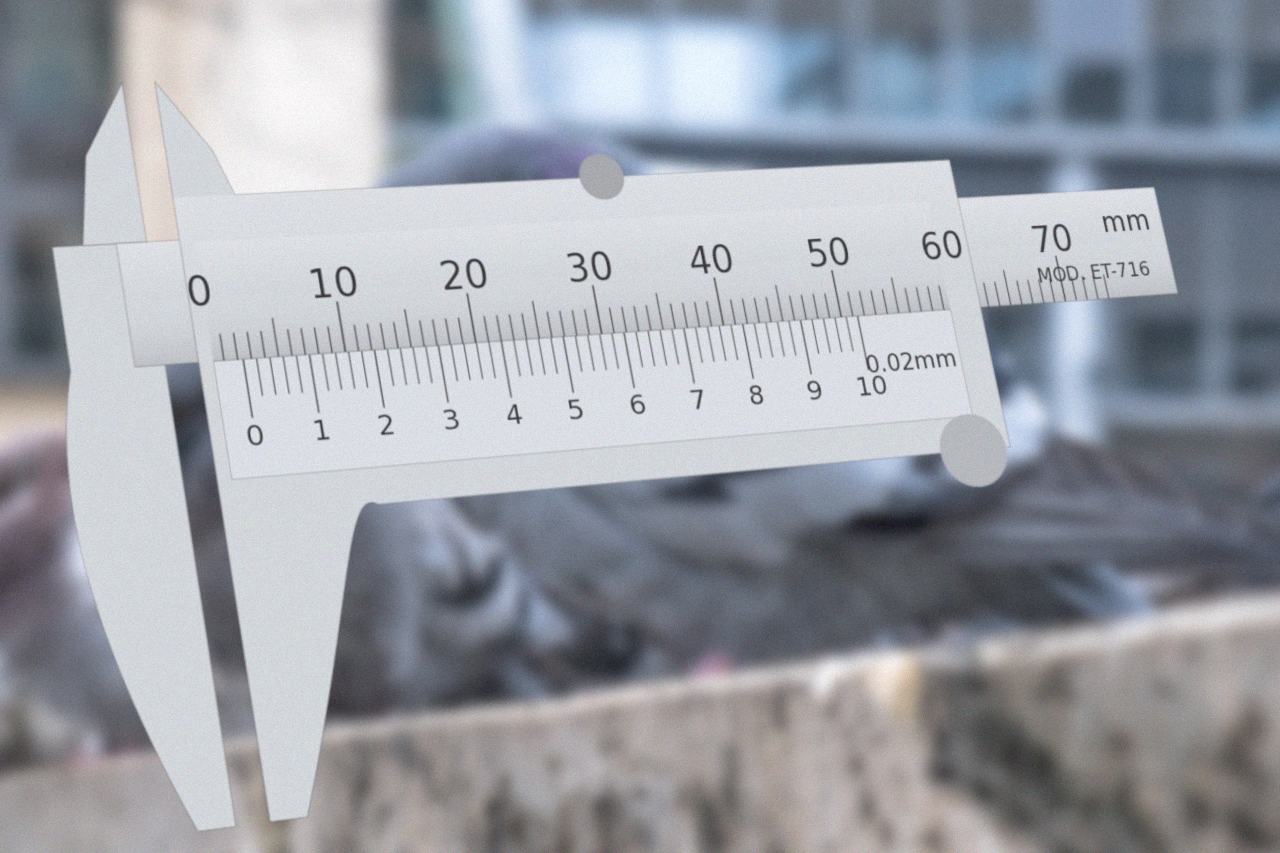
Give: 2.4 mm
